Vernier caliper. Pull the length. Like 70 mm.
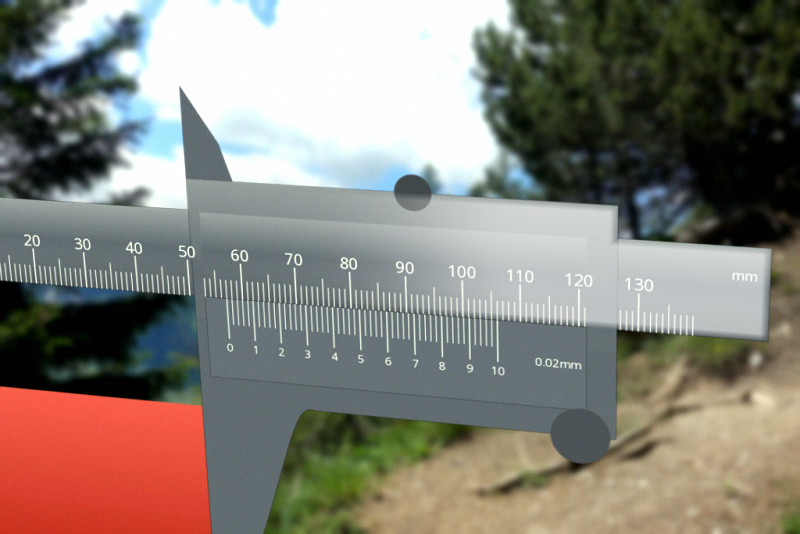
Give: 57.0 mm
